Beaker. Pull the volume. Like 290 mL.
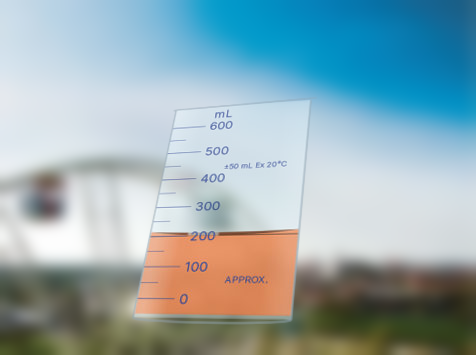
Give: 200 mL
